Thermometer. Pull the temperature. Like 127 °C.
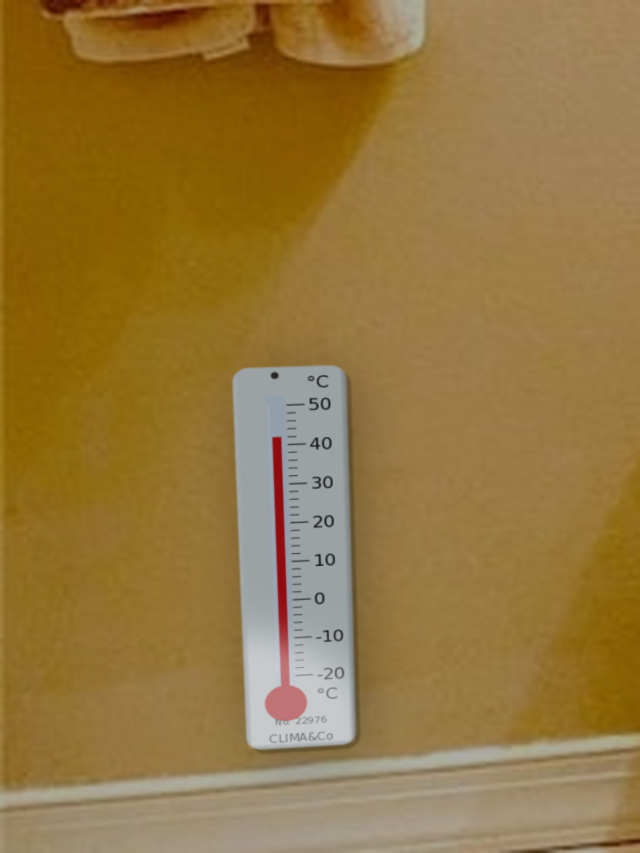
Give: 42 °C
